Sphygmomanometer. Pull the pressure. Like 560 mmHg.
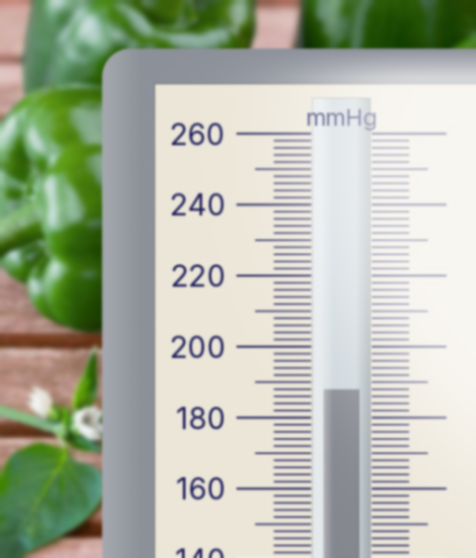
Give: 188 mmHg
